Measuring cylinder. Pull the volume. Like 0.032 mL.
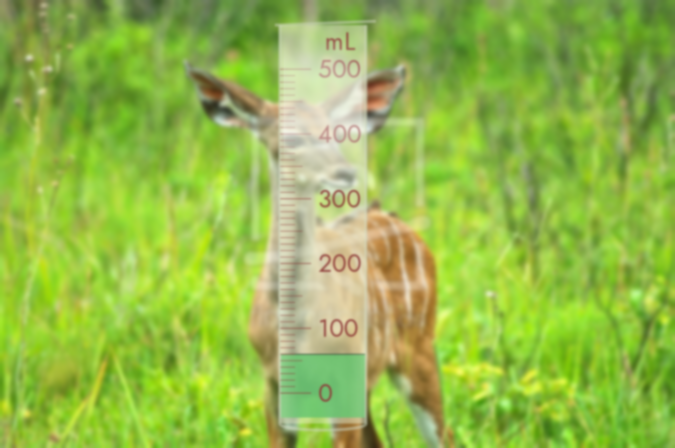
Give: 60 mL
